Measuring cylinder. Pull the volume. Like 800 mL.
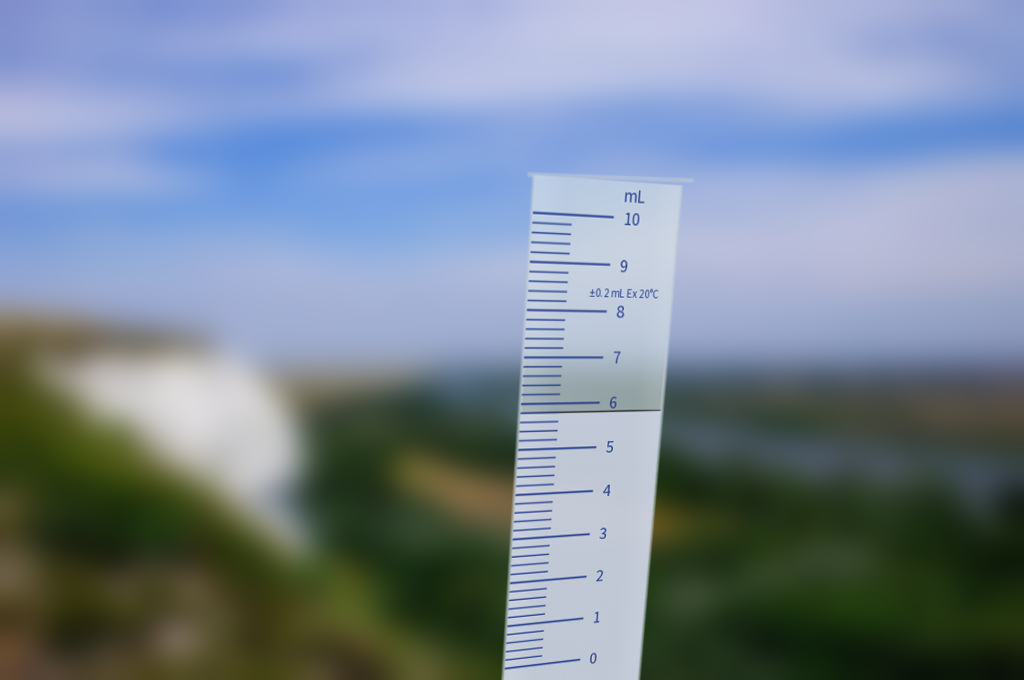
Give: 5.8 mL
